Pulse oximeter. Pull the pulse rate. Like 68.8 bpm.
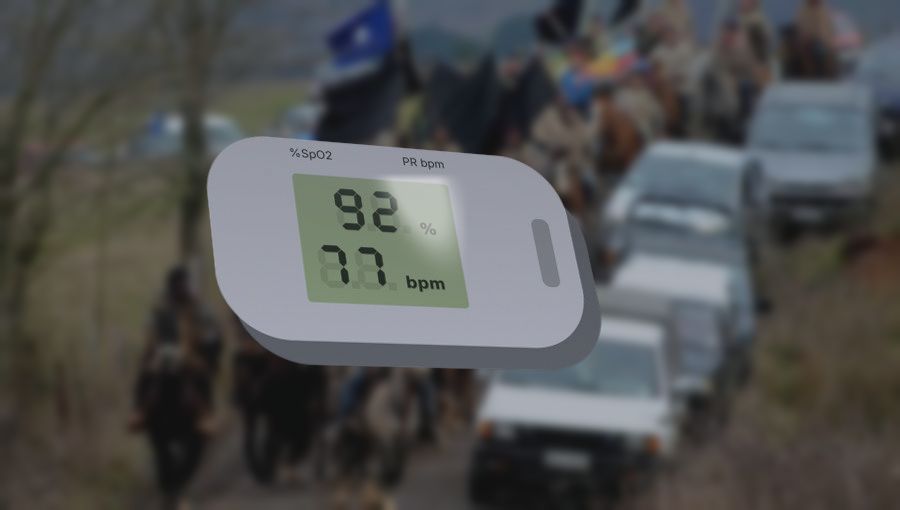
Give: 77 bpm
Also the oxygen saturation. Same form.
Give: 92 %
